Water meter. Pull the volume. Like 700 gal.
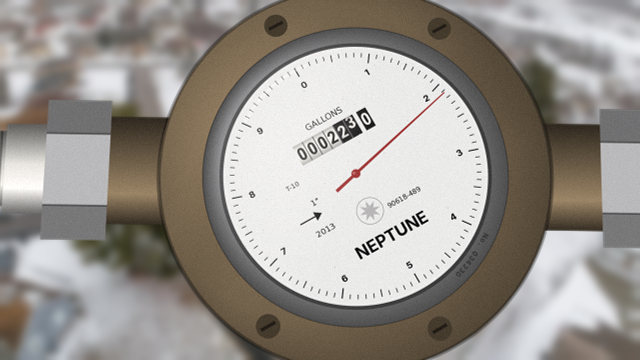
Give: 2232.1 gal
